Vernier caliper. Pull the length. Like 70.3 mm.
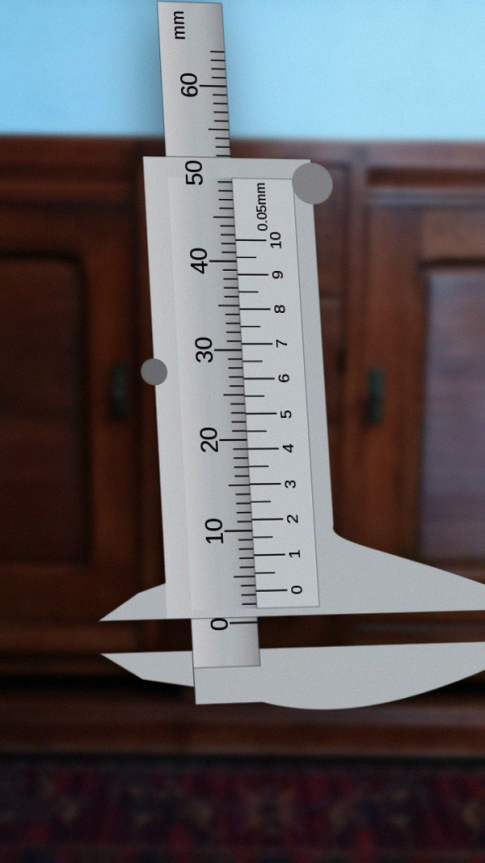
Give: 3.4 mm
